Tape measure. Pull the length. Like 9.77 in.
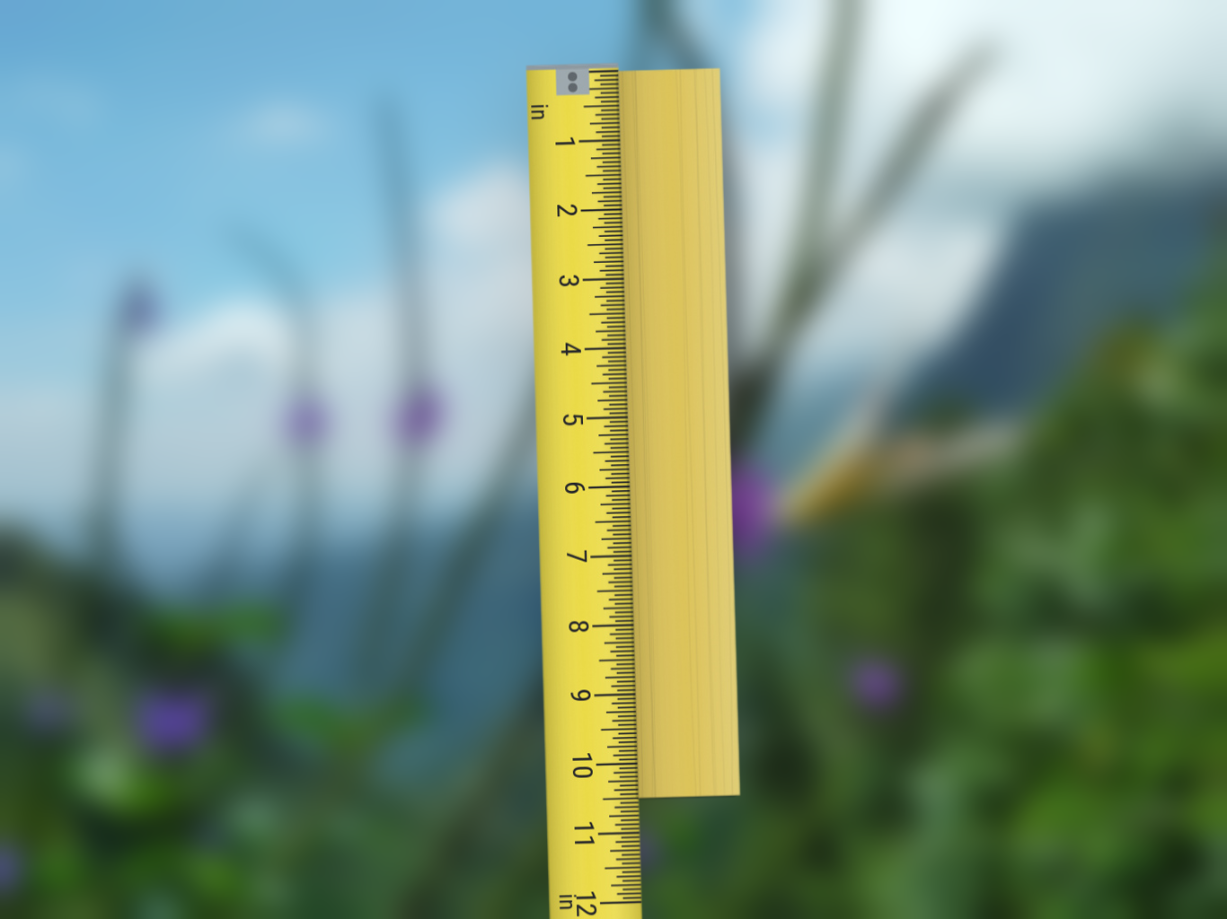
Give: 10.5 in
